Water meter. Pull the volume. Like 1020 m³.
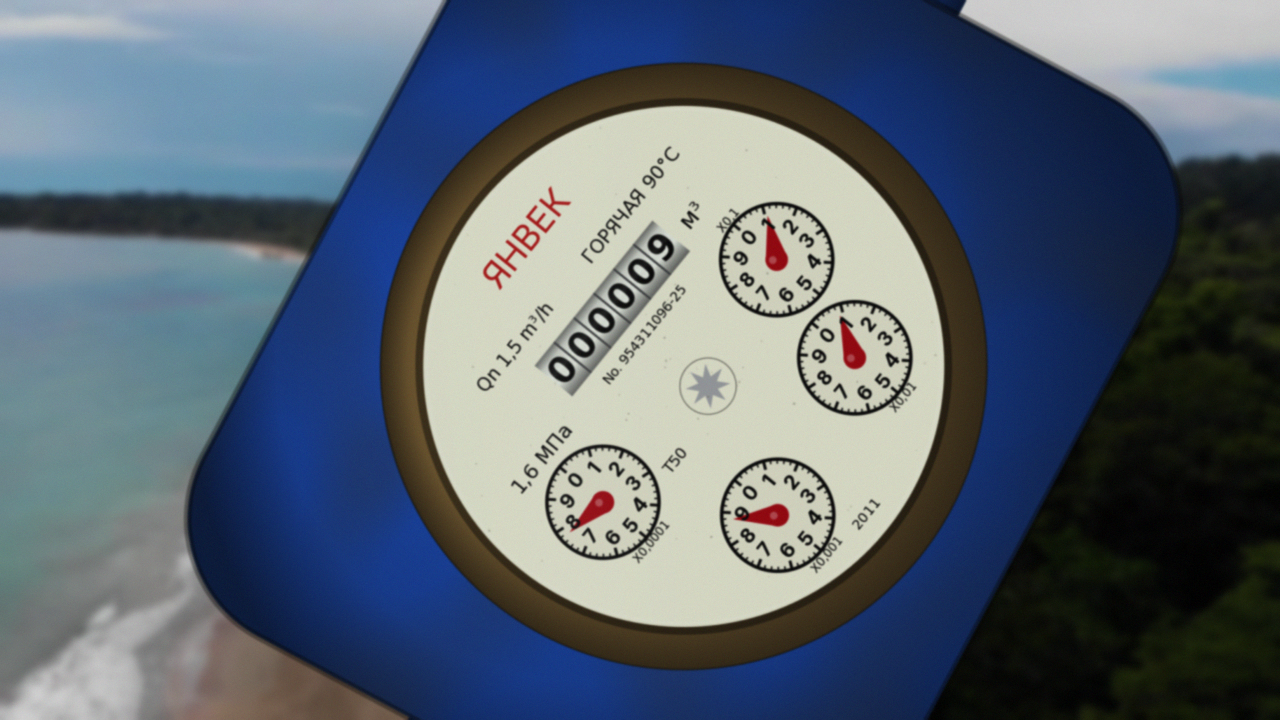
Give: 9.1087 m³
